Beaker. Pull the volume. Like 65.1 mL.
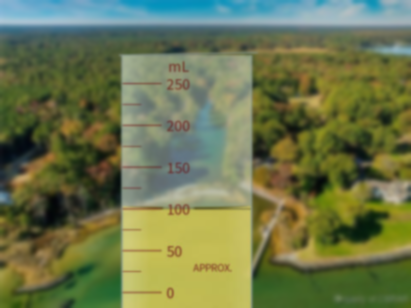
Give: 100 mL
